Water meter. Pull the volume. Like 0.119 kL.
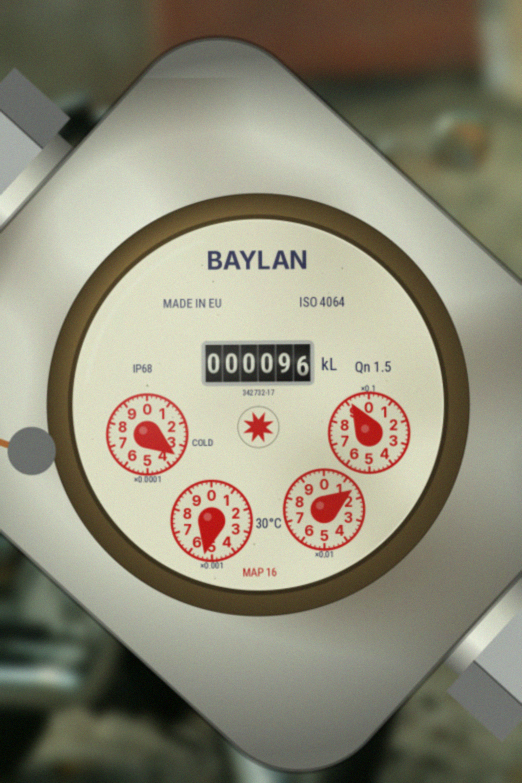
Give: 95.9153 kL
